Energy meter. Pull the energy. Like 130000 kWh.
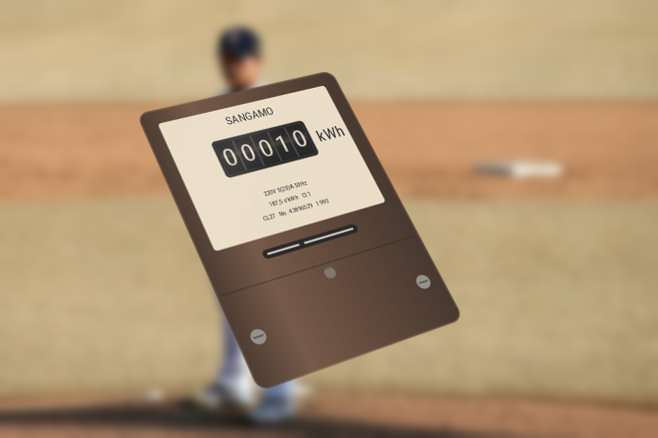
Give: 10 kWh
